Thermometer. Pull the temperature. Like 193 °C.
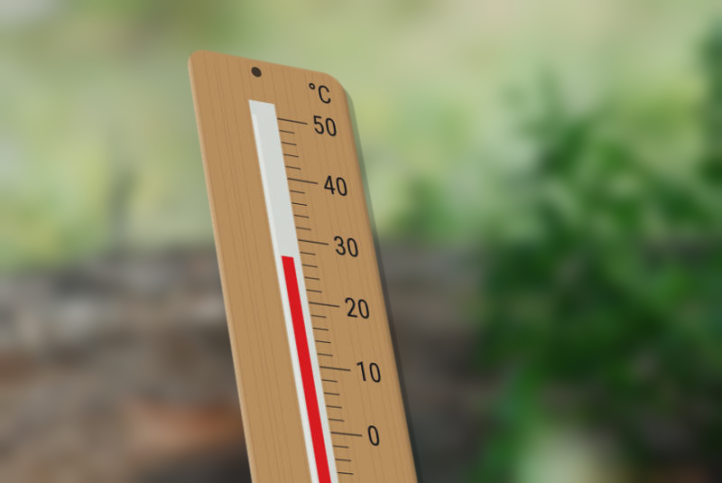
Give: 27 °C
